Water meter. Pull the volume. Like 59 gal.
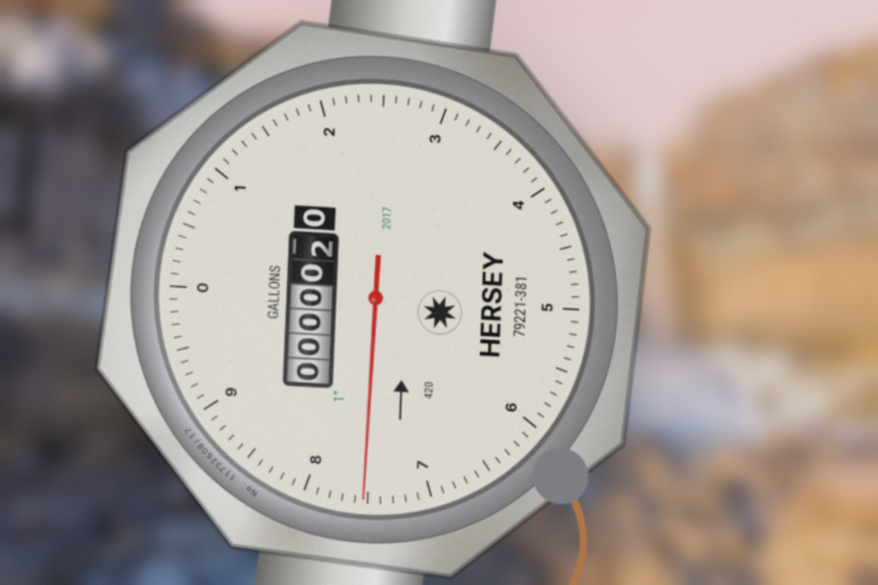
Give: 17.5 gal
